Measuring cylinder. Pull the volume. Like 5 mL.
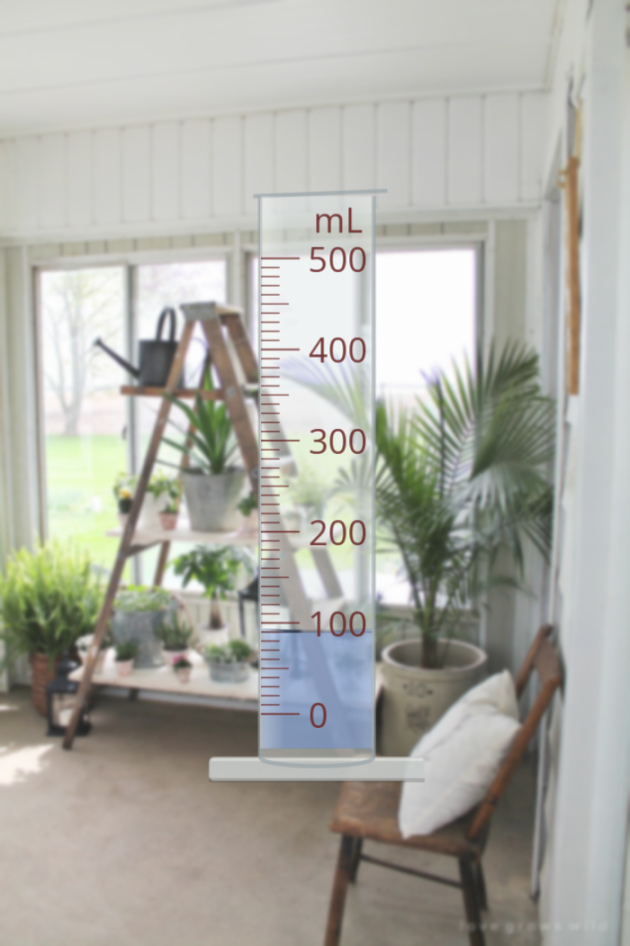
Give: 90 mL
